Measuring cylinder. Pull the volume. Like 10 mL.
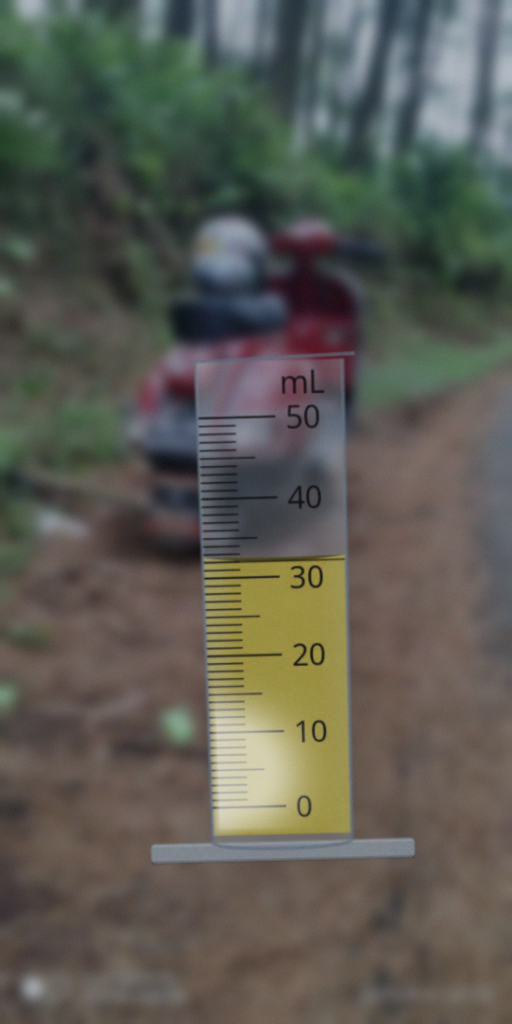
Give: 32 mL
